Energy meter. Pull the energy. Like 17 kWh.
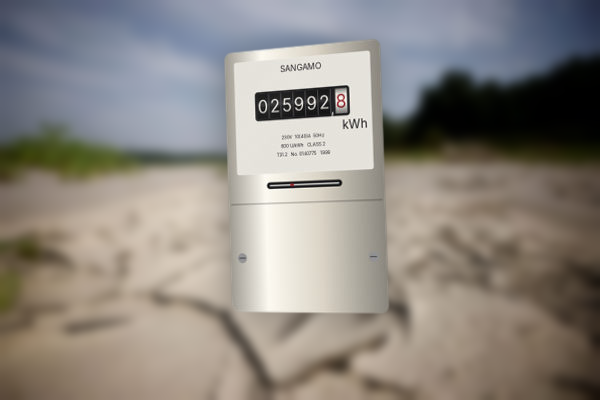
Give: 25992.8 kWh
